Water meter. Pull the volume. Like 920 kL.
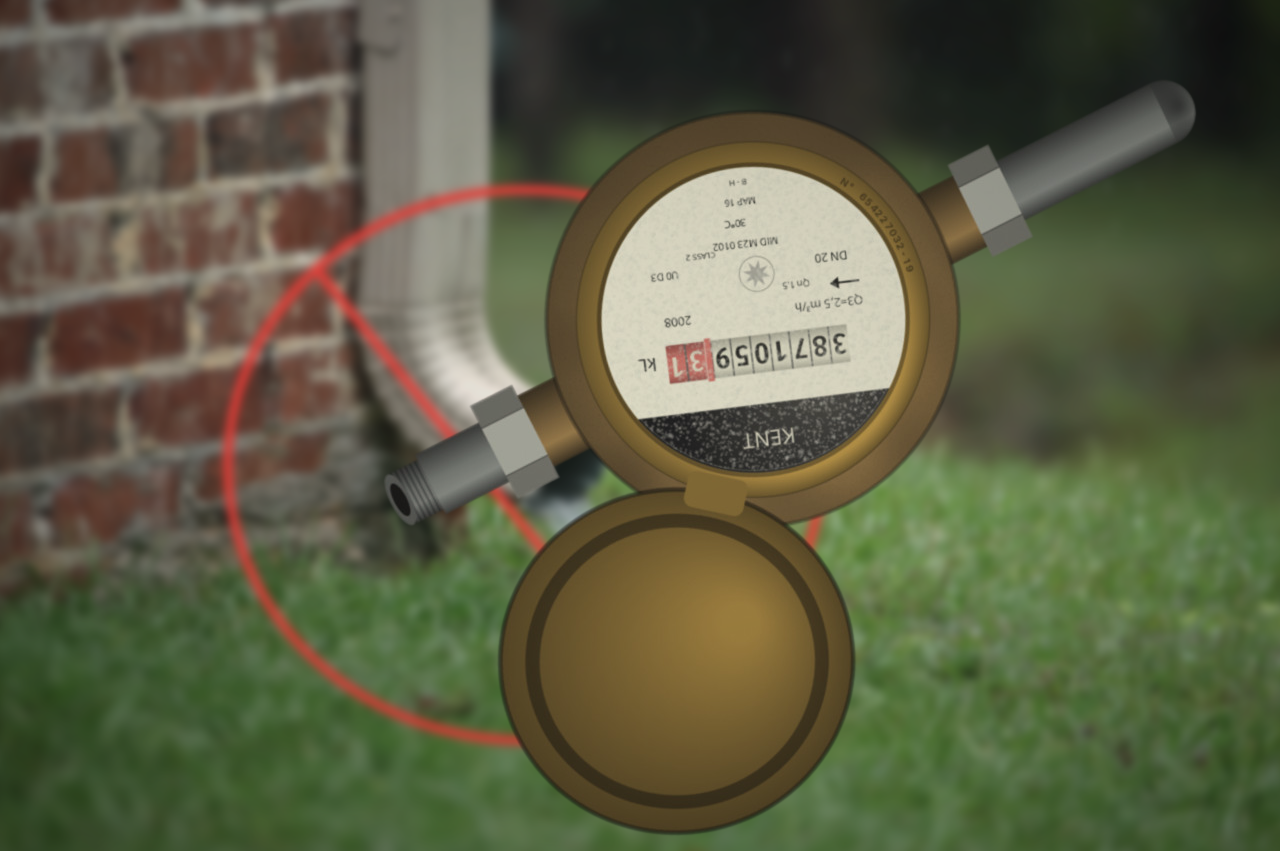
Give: 3871059.31 kL
